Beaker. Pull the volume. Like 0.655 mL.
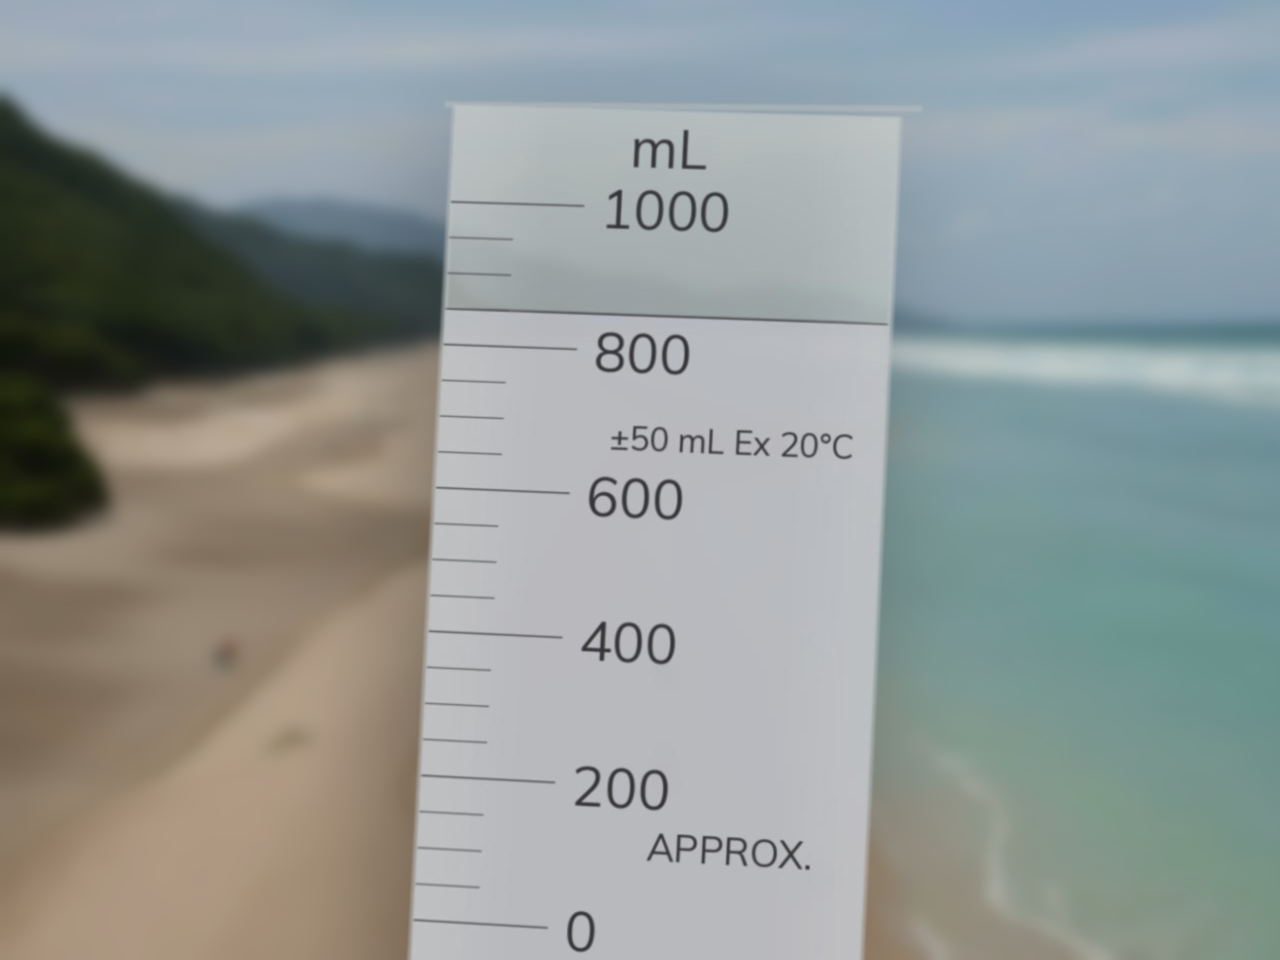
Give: 850 mL
